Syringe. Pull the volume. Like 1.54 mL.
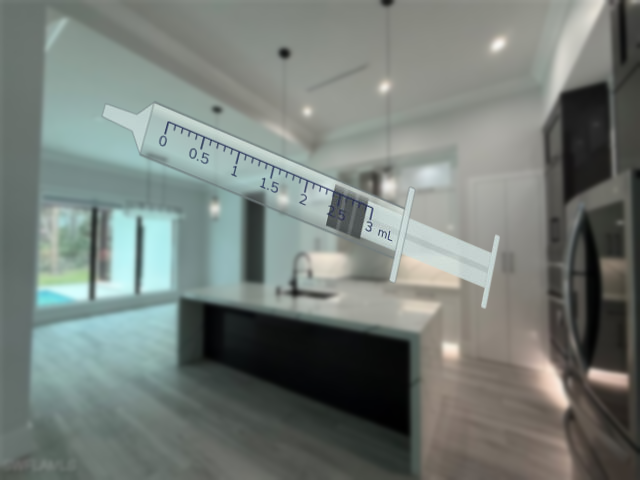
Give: 2.4 mL
